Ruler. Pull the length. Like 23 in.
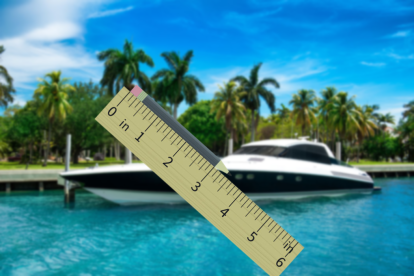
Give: 3.5 in
